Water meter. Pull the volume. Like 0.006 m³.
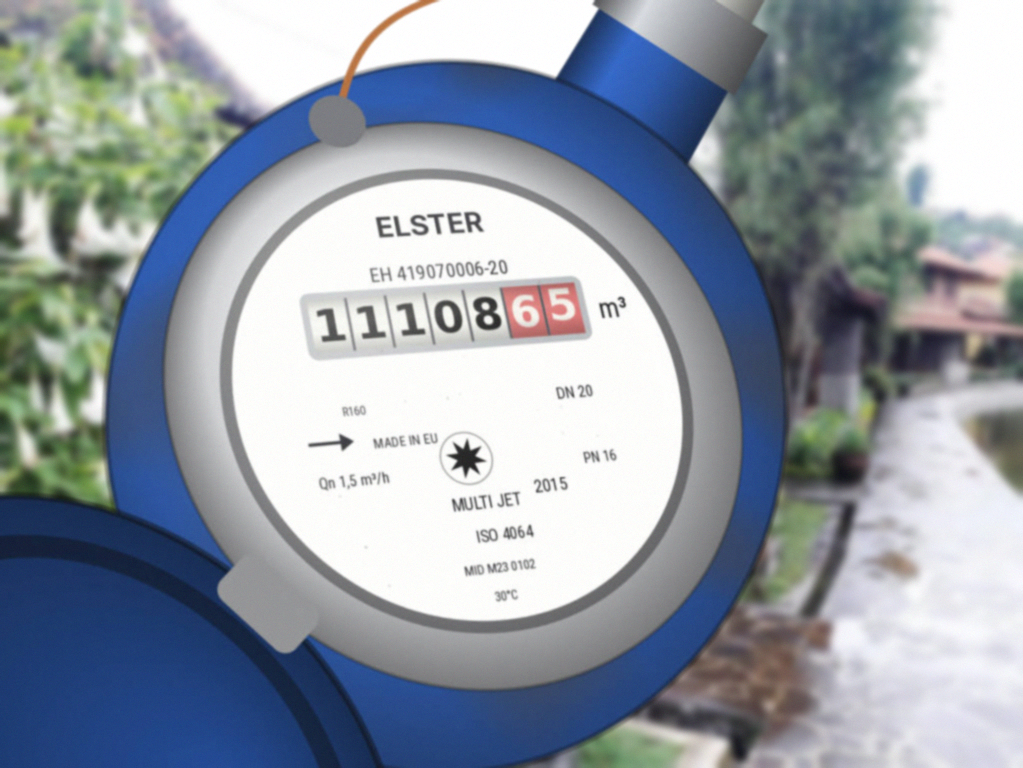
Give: 11108.65 m³
